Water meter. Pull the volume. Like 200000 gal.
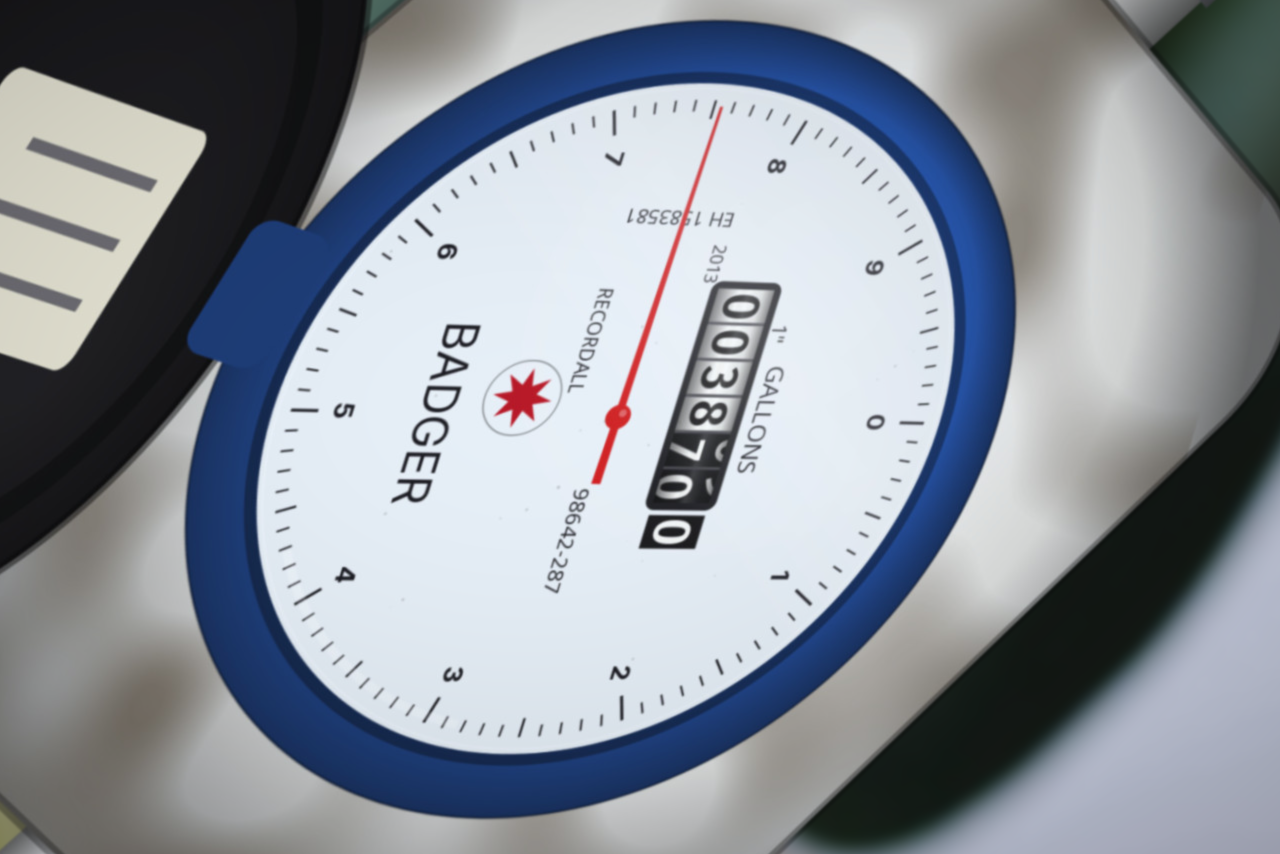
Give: 38697.5 gal
